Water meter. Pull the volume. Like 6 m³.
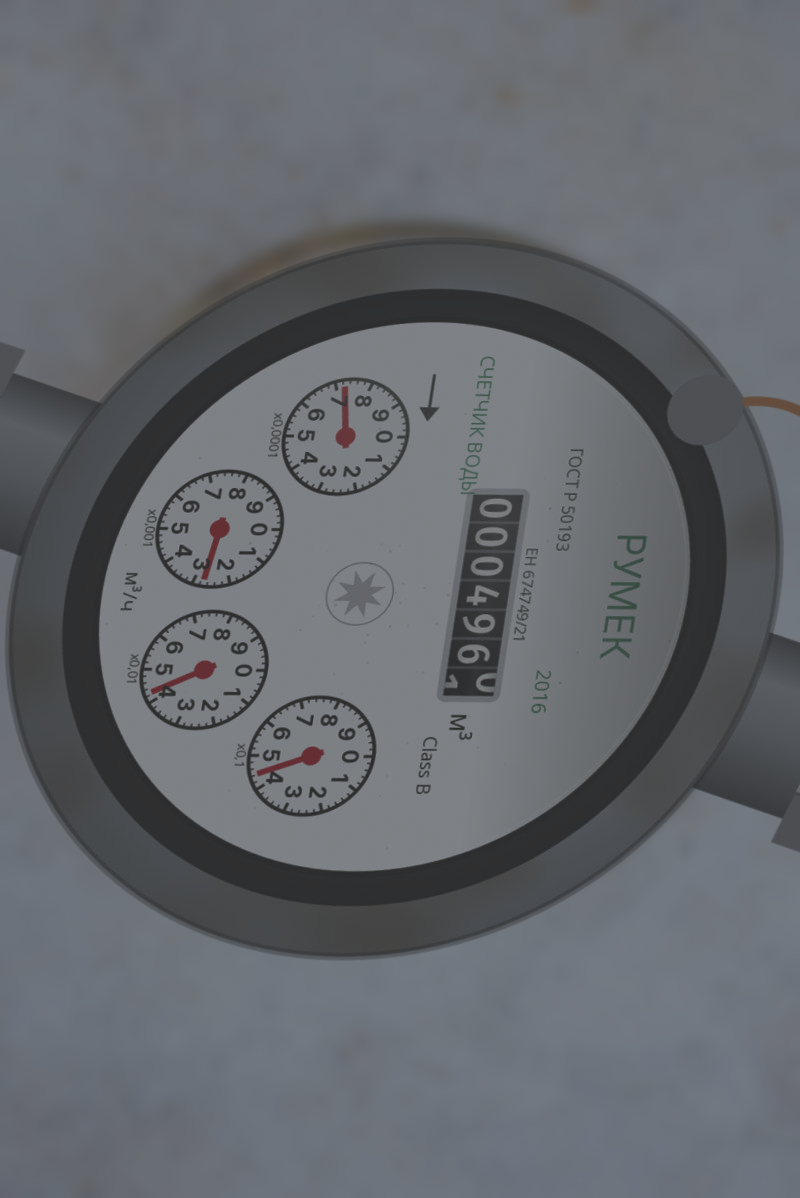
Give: 4960.4427 m³
